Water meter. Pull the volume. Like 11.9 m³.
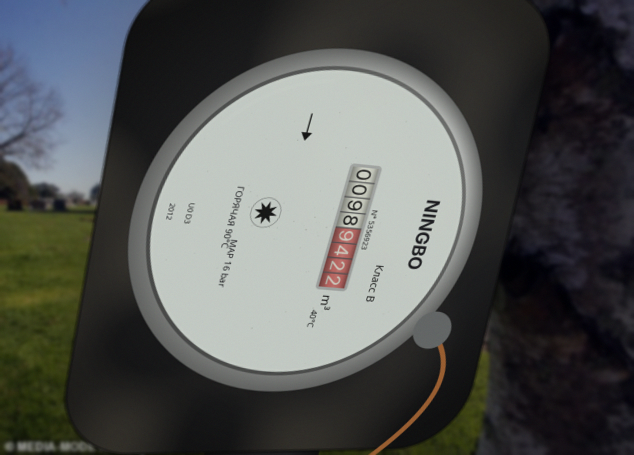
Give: 98.9422 m³
